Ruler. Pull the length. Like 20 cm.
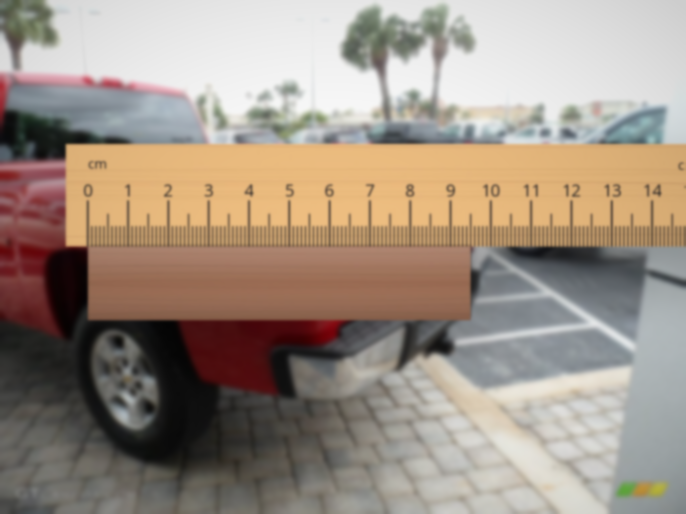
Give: 9.5 cm
